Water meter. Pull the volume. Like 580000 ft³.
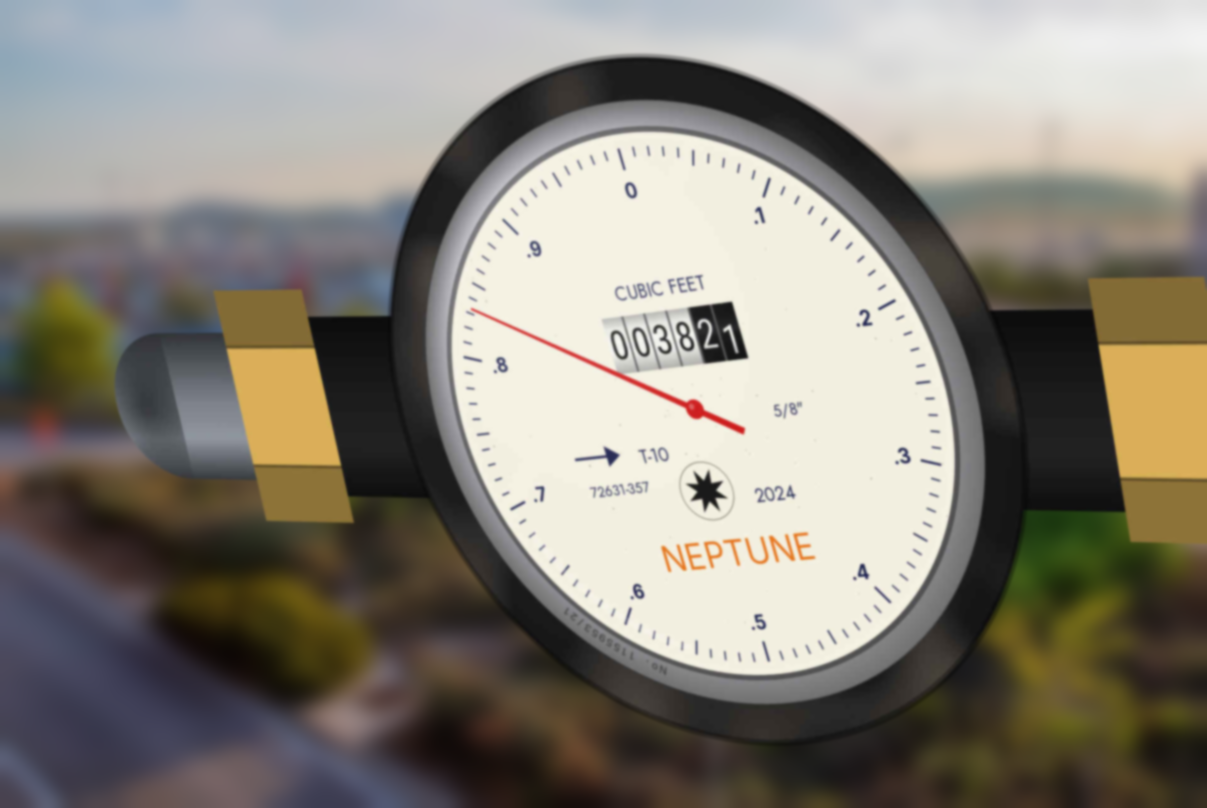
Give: 3820.83 ft³
